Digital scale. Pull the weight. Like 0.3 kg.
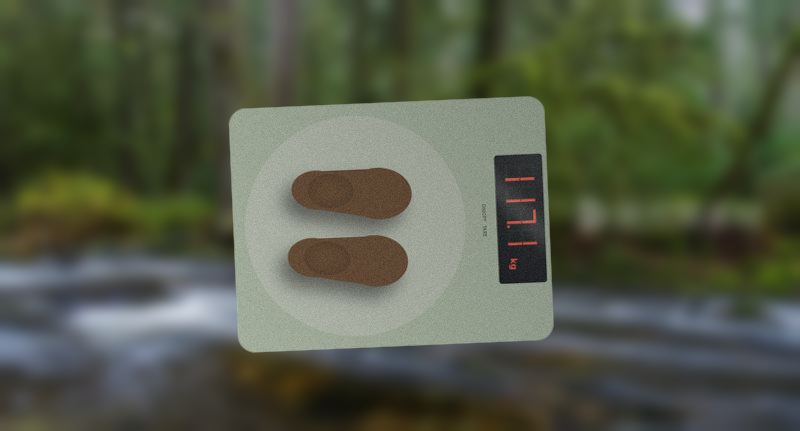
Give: 117.1 kg
